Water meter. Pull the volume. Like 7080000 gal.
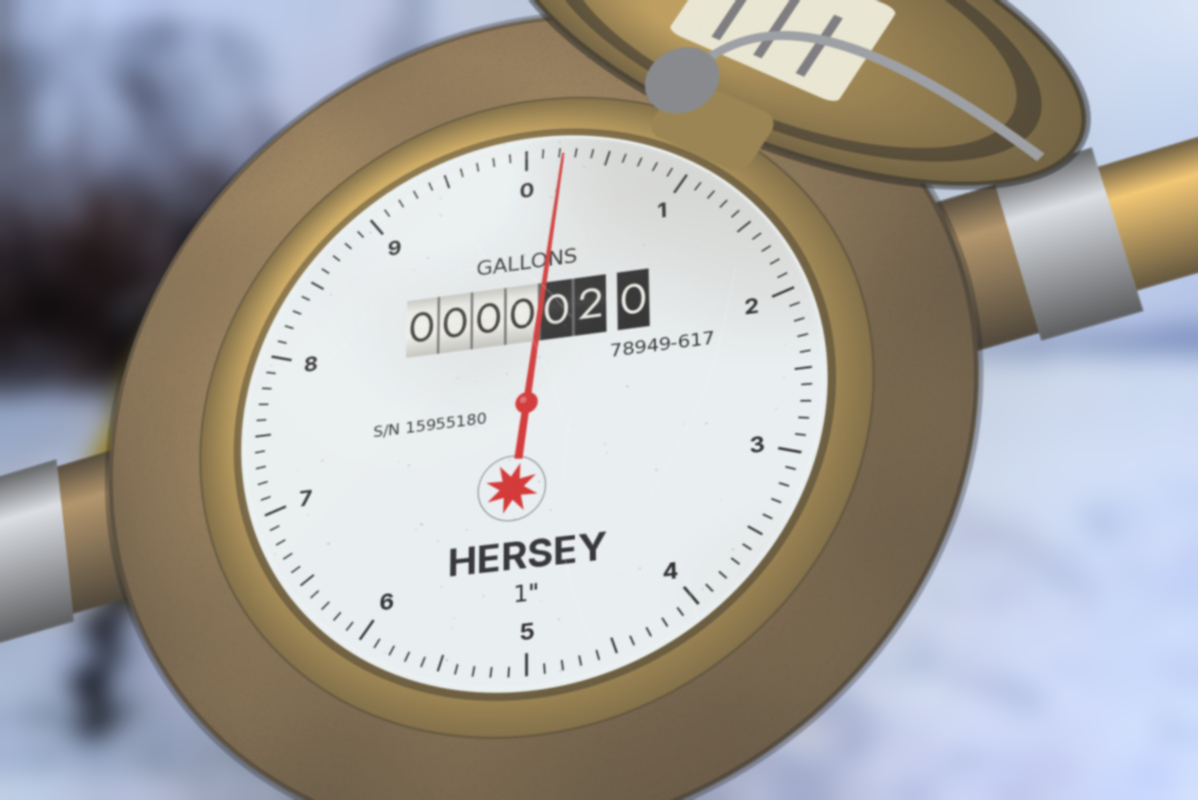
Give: 20.2 gal
